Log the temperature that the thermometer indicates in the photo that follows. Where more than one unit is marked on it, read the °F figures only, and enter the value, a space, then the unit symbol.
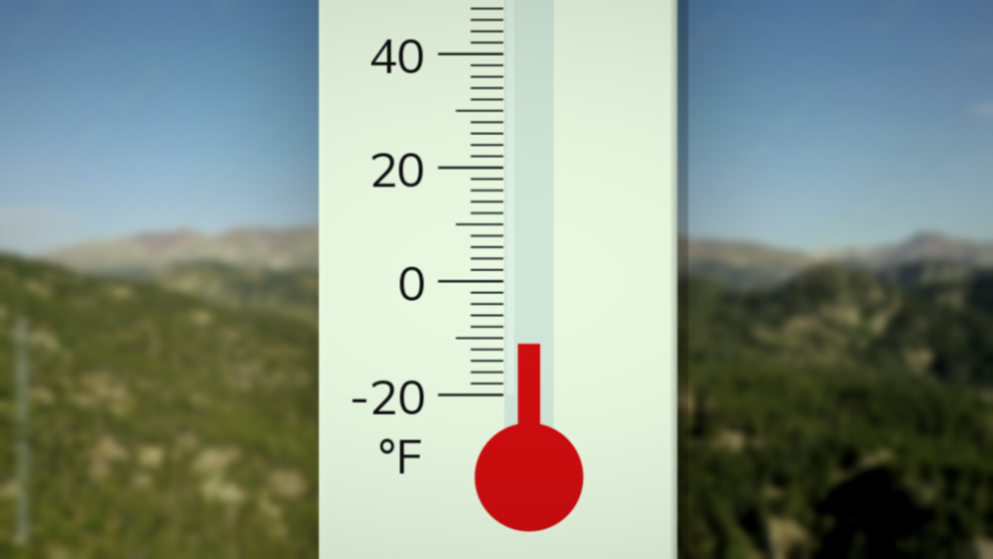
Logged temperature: -11 °F
